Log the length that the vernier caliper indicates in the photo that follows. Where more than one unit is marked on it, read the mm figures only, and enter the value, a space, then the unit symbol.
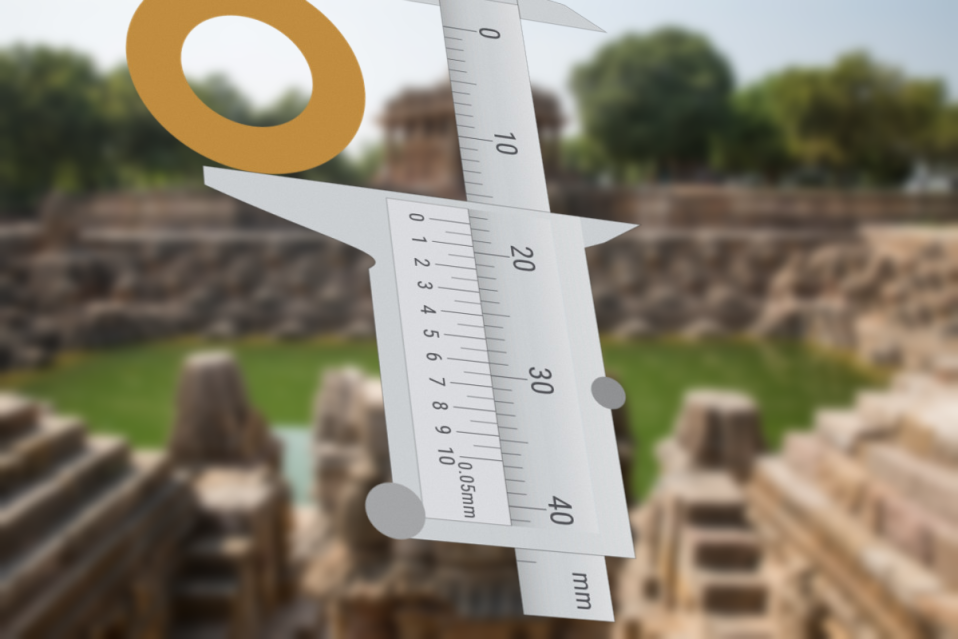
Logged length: 17.6 mm
